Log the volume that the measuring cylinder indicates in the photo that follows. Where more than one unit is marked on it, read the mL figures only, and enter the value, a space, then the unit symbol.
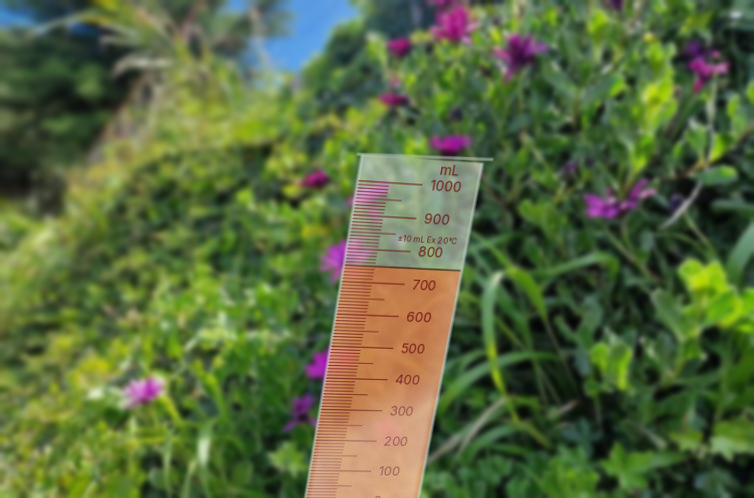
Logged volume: 750 mL
